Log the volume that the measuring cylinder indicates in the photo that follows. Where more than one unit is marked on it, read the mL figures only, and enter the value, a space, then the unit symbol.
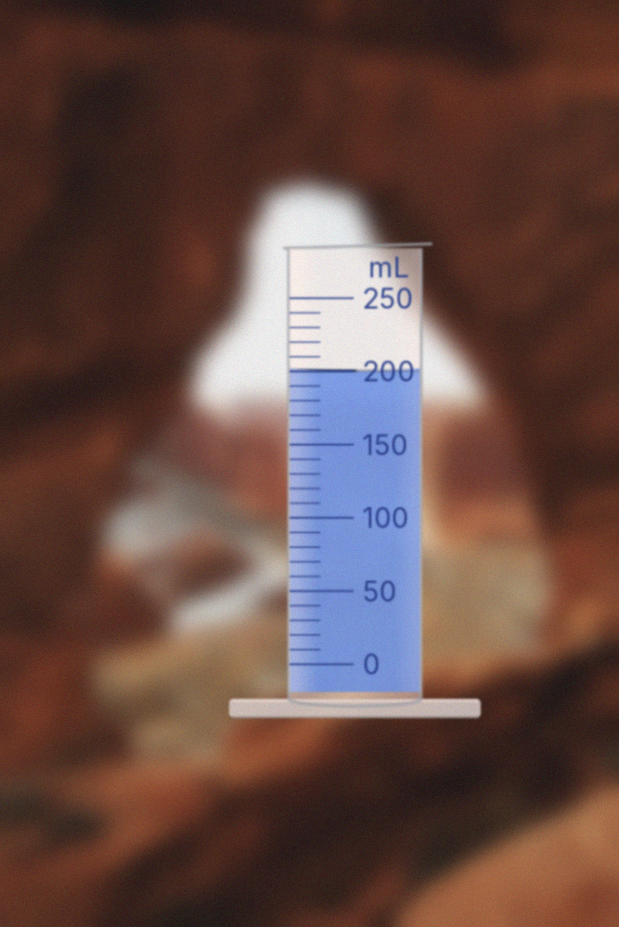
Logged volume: 200 mL
